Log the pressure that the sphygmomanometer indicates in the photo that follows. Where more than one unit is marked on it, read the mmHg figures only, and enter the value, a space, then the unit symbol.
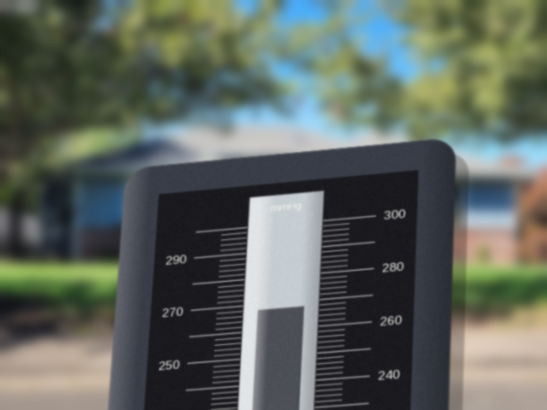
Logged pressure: 268 mmHg
